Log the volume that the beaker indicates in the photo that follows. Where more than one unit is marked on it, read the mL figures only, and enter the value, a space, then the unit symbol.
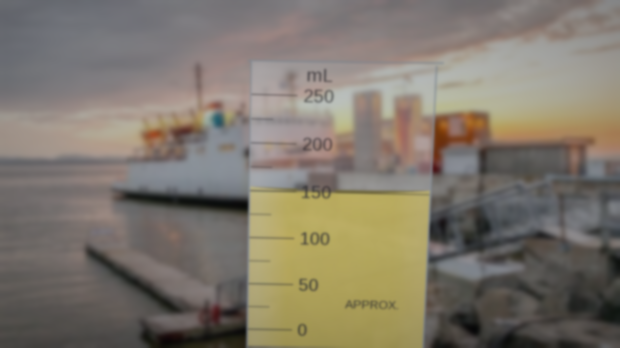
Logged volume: 150 mL
